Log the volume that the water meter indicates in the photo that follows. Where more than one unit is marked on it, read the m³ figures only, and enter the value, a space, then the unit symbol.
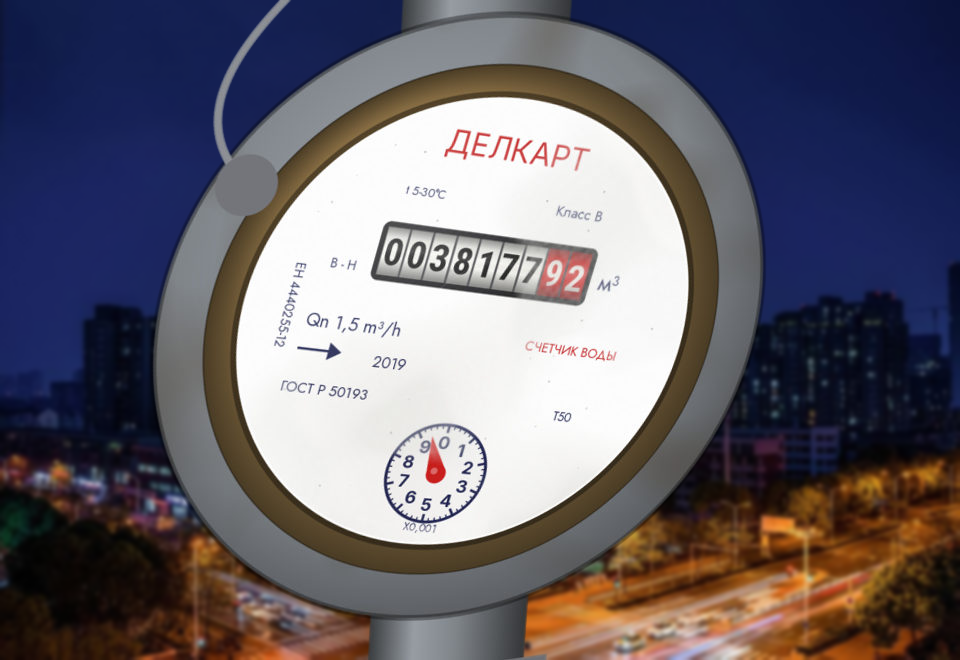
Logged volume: 38177.919 m³
